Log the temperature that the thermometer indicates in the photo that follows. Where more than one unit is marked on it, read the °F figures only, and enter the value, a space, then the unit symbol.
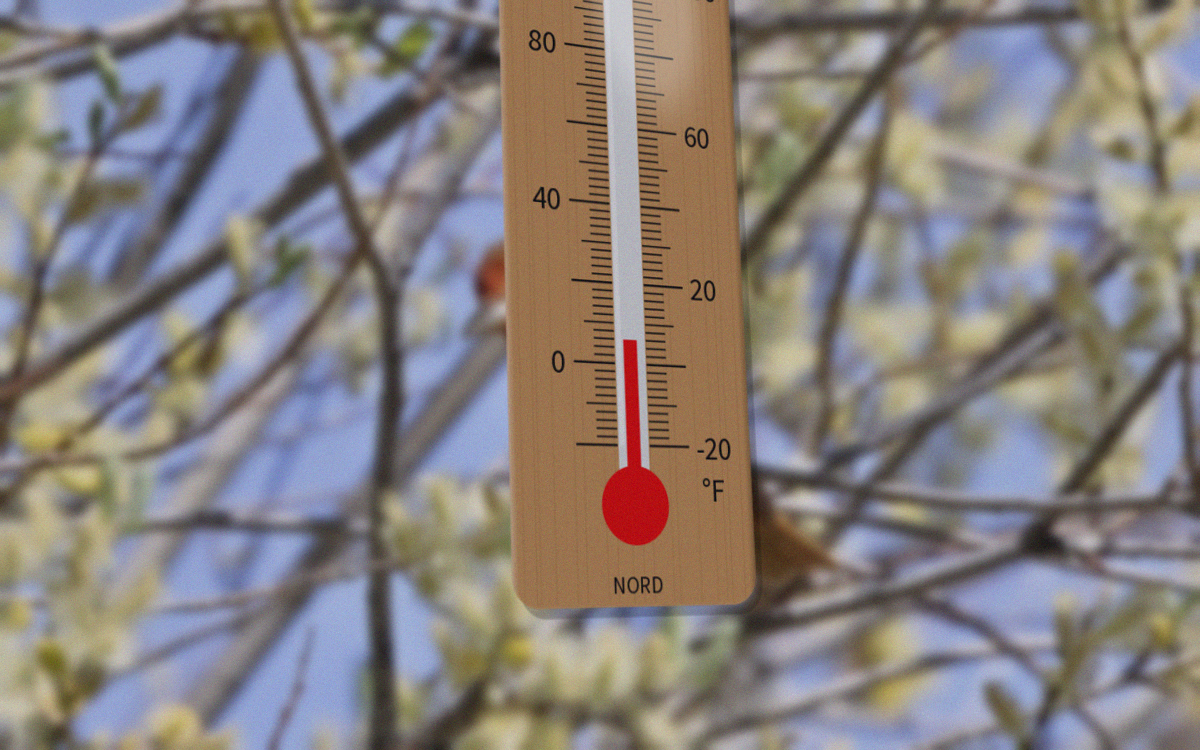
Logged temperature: 6 °F
